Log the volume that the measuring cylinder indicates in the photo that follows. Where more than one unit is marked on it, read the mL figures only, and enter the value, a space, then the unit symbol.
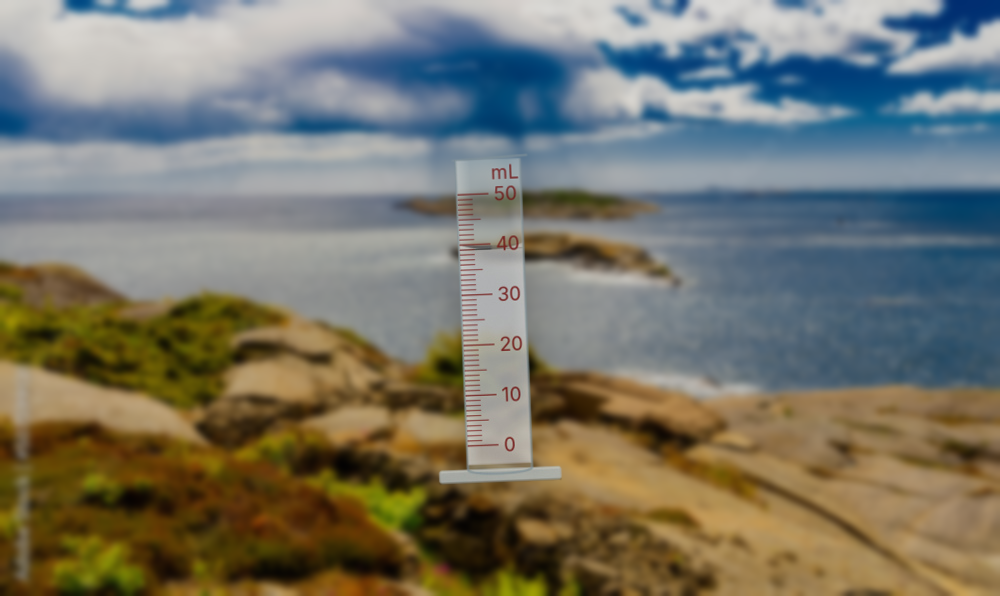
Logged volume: 39 mL
